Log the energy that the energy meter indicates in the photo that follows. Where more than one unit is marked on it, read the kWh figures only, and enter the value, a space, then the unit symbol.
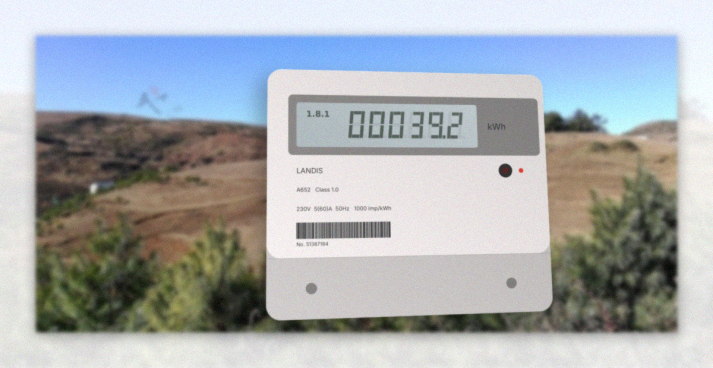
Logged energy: 39.2 kWh
